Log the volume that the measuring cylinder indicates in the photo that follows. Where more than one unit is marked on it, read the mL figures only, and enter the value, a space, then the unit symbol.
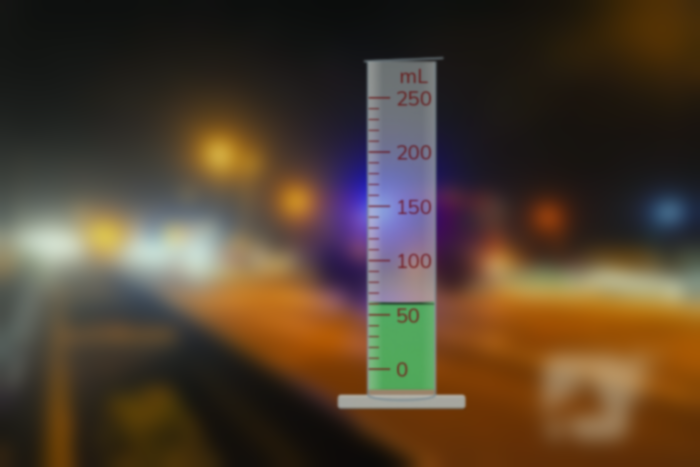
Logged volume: 60 mL
